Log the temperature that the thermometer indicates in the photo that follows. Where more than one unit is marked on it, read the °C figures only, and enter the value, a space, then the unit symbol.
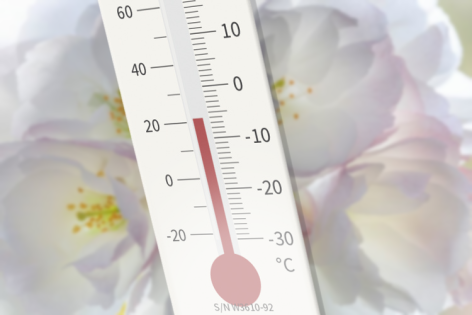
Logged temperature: -6 °C
